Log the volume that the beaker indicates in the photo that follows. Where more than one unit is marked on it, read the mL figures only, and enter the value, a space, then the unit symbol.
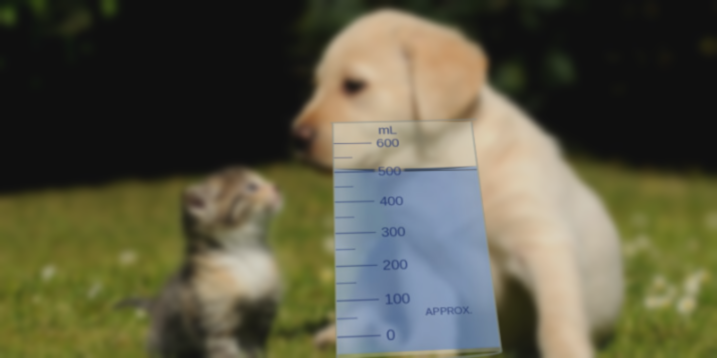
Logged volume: 500 mL
